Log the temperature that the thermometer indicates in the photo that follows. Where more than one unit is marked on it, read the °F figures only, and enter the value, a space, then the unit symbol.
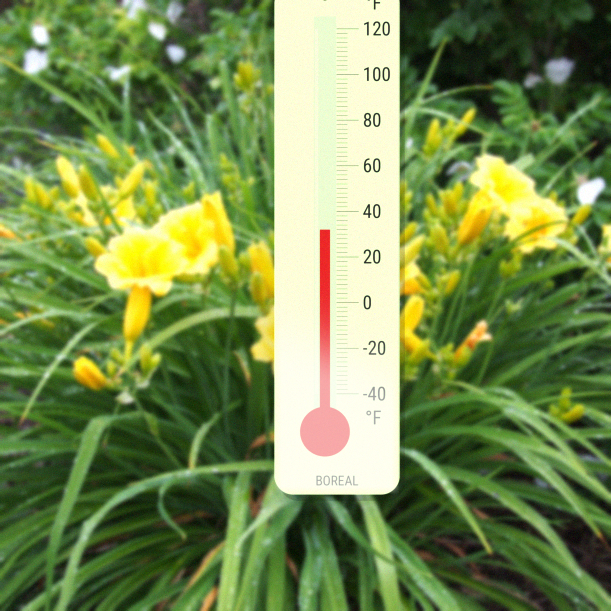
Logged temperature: 32 °F
